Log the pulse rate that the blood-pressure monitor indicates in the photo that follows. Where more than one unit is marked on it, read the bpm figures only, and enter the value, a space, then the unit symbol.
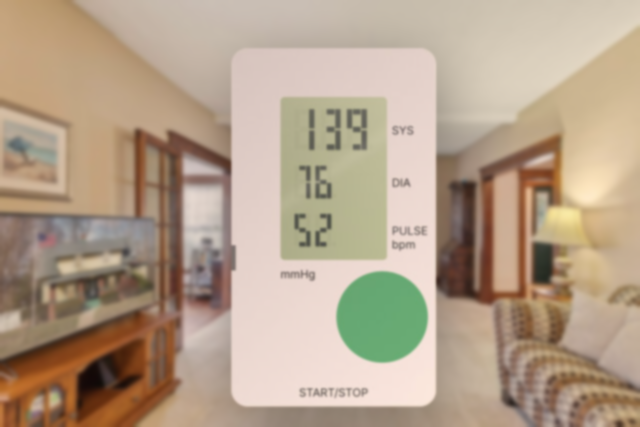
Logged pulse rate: 52 bpm
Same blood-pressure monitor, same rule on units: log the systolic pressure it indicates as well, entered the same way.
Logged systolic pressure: 139 mmHg
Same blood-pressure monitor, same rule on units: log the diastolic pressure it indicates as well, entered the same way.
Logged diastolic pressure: 76 mmHg
